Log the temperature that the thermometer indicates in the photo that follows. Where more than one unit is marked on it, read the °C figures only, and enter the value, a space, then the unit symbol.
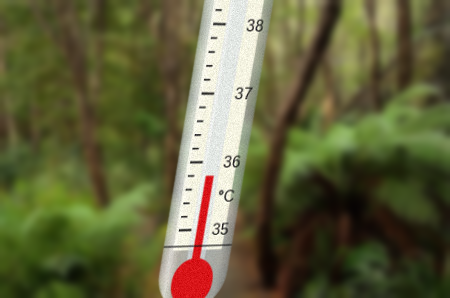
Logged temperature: 35.8 °C
